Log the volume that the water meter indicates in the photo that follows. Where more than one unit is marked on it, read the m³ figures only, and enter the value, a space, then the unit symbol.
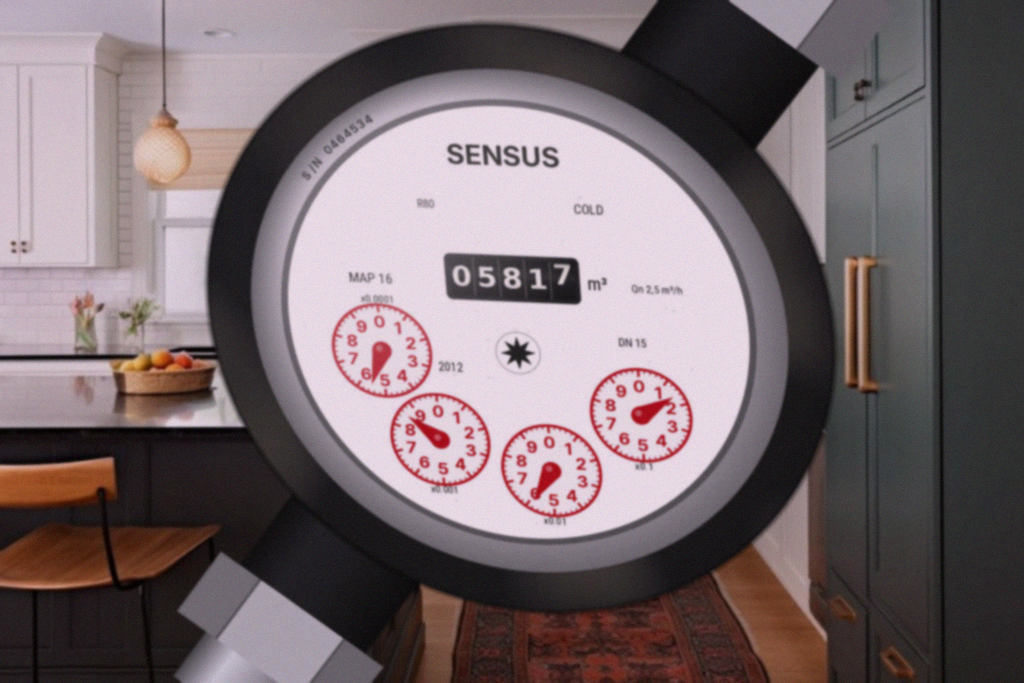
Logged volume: 5817.1585 m³
